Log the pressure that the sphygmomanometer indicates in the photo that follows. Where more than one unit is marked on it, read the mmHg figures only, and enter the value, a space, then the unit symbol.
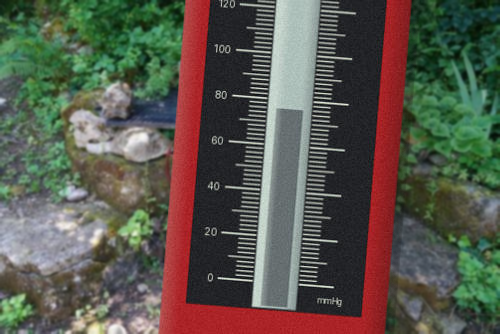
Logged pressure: 76 mmHg
